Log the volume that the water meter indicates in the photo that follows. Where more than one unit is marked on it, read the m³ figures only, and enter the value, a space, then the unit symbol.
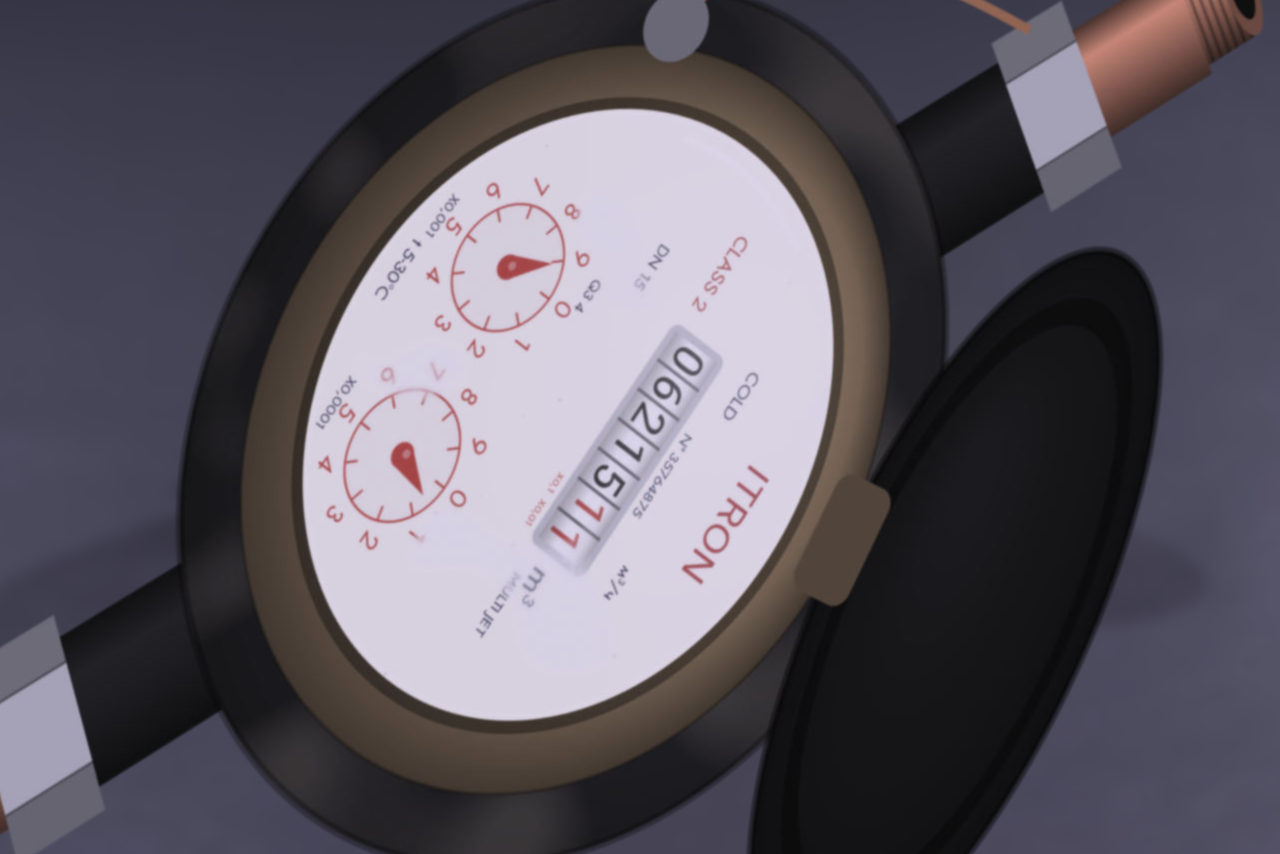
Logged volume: 6215.1090 m³
